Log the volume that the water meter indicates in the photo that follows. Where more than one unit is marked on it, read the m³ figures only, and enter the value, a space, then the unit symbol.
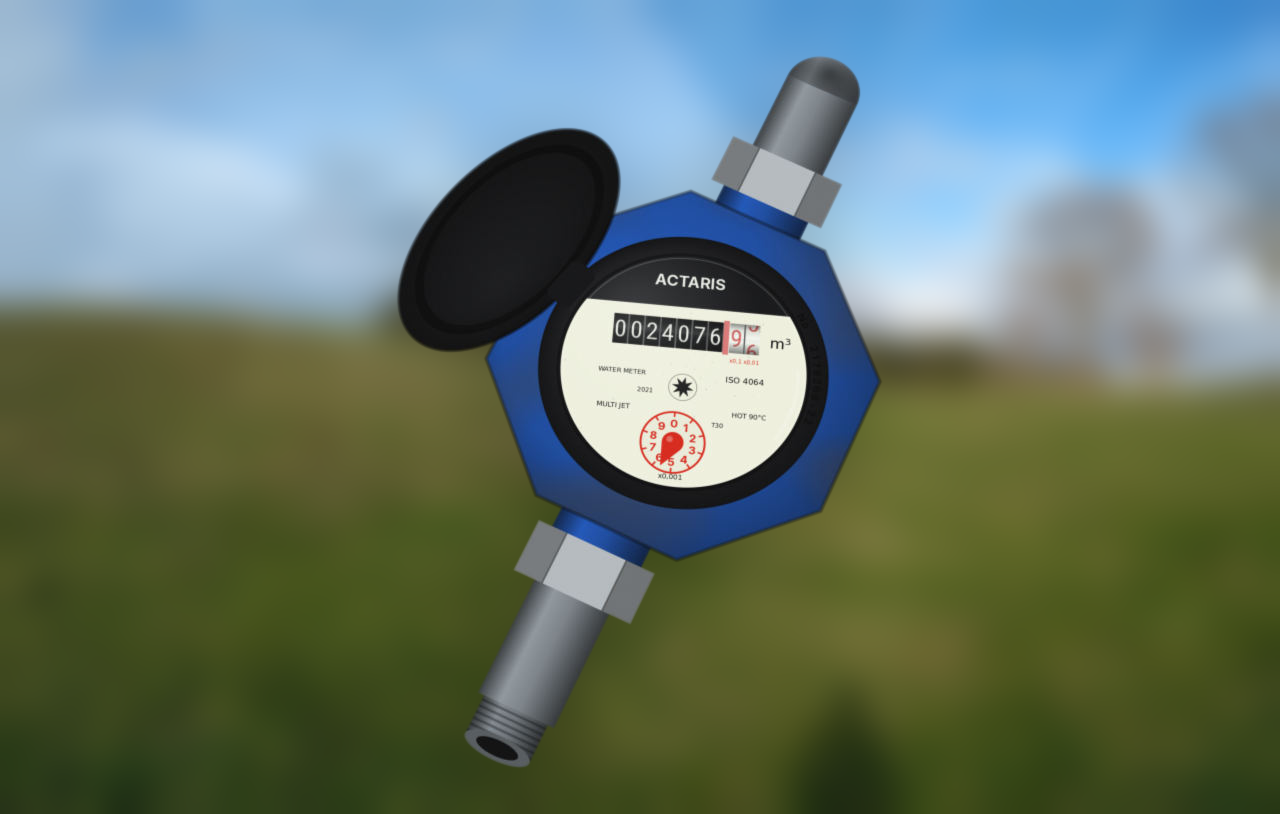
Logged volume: 24076.955 m³
